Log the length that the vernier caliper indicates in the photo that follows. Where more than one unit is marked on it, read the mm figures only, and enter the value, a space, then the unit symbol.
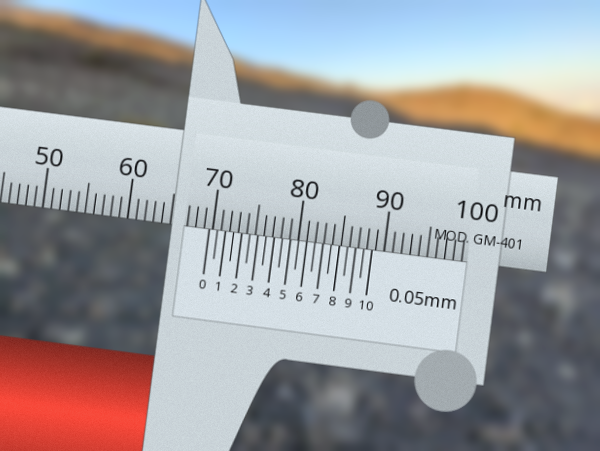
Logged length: 69.6 mm
